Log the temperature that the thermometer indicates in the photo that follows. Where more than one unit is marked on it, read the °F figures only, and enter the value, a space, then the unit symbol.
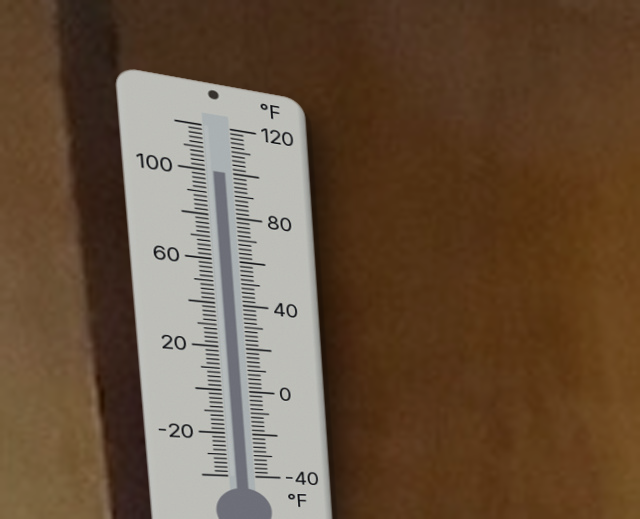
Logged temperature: 100 °F
